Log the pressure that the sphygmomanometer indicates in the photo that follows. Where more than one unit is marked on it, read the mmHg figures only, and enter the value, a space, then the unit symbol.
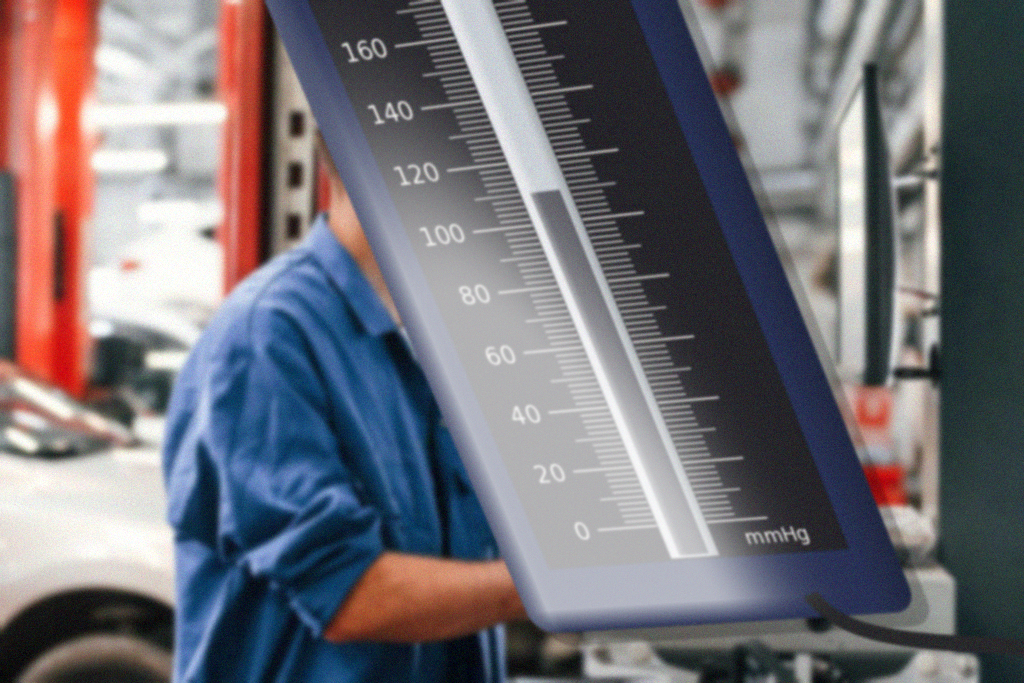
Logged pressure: 110 mmHg
